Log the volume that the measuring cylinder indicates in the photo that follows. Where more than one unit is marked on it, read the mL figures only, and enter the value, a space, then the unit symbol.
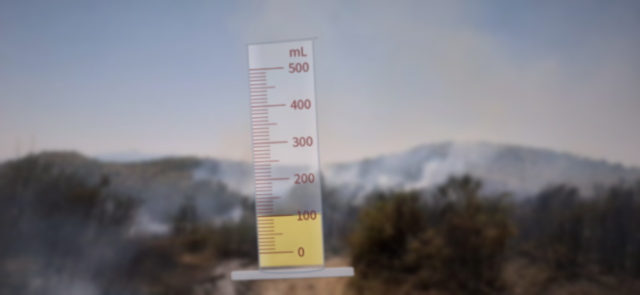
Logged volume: 100 mL
